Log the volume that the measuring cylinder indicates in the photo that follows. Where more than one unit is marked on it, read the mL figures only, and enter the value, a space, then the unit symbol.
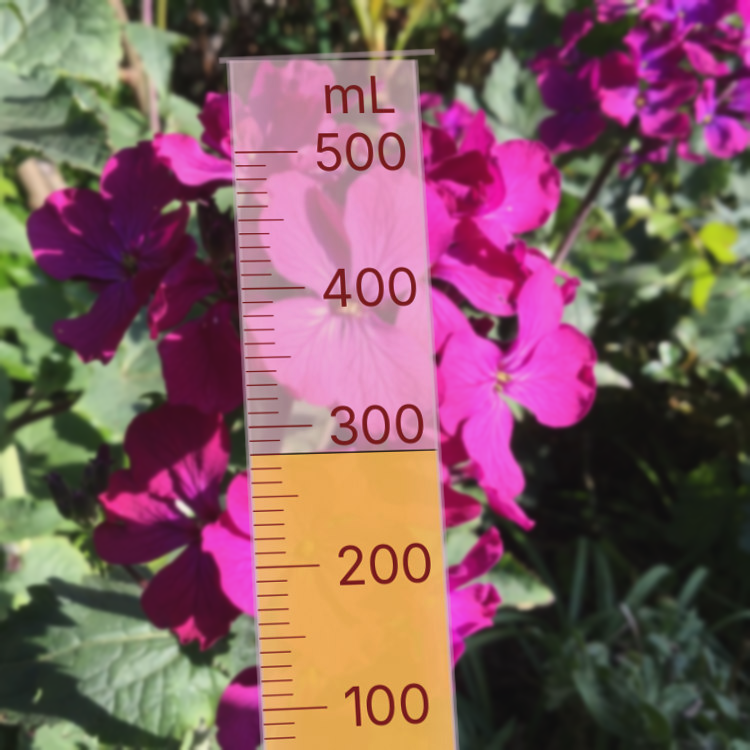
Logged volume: 280 mL
